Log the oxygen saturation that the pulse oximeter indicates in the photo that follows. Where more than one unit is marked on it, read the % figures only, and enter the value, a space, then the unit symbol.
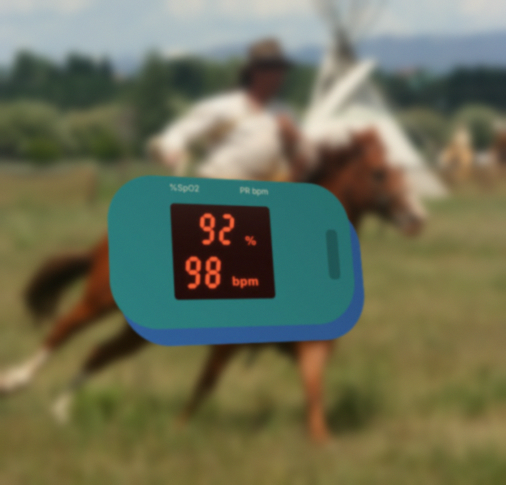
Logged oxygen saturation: 92 %
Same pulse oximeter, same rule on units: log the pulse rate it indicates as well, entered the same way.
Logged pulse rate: 98 bpm
